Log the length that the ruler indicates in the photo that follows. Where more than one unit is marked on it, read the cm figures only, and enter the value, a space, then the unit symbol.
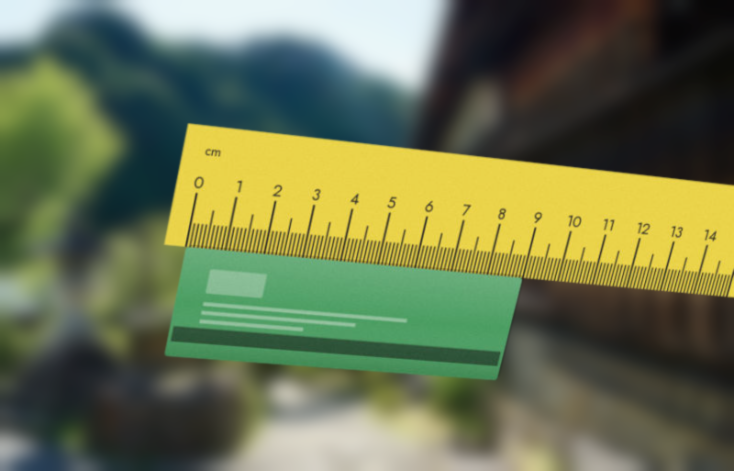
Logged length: 9 cm
